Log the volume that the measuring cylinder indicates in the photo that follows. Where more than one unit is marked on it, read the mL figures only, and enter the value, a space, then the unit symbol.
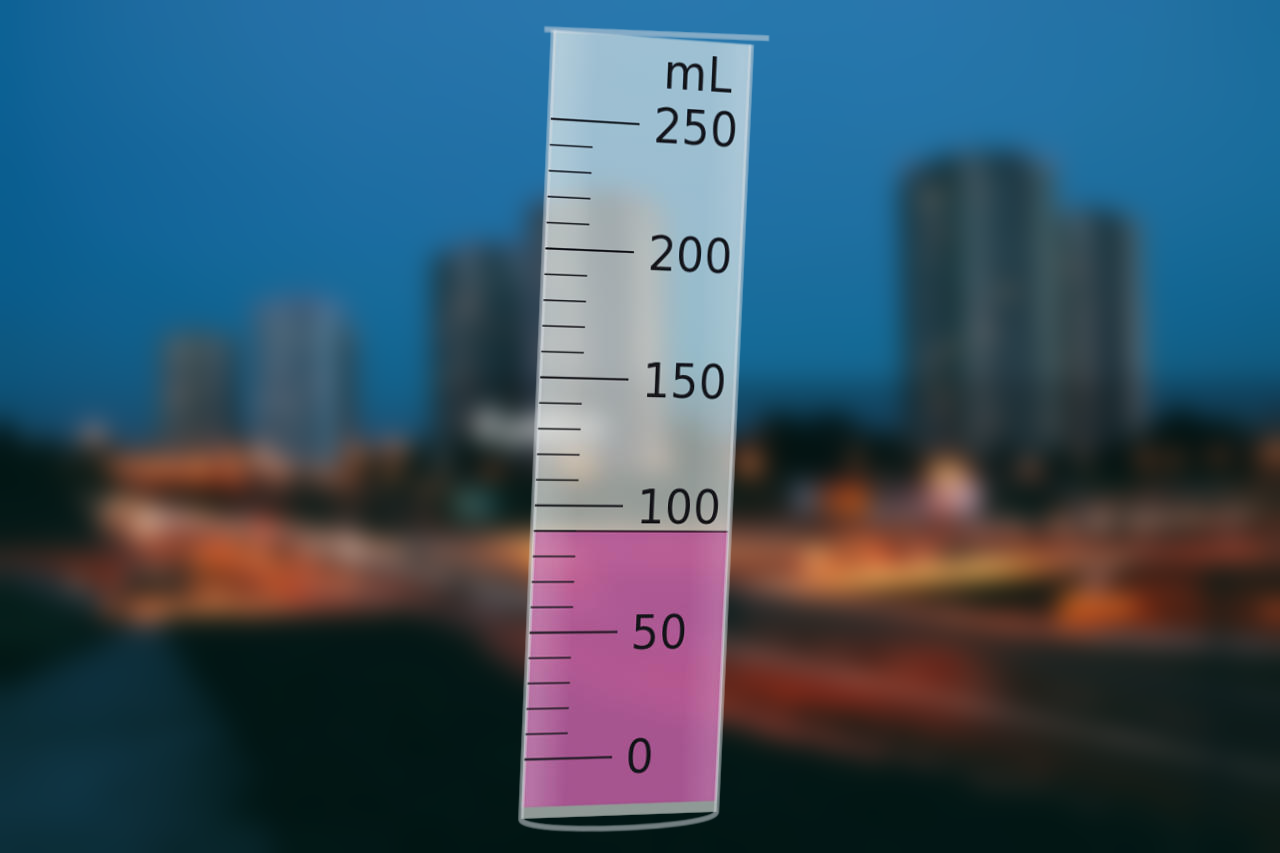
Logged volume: 90 mL
